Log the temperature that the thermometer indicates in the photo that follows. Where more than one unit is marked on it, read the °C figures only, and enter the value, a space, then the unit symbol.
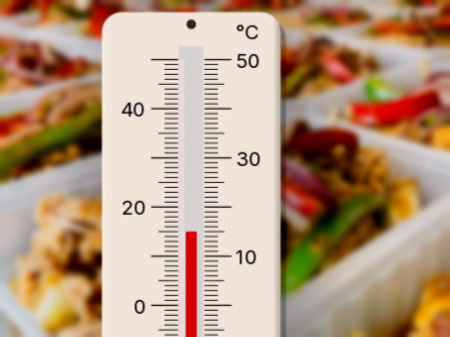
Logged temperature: 15 °C
